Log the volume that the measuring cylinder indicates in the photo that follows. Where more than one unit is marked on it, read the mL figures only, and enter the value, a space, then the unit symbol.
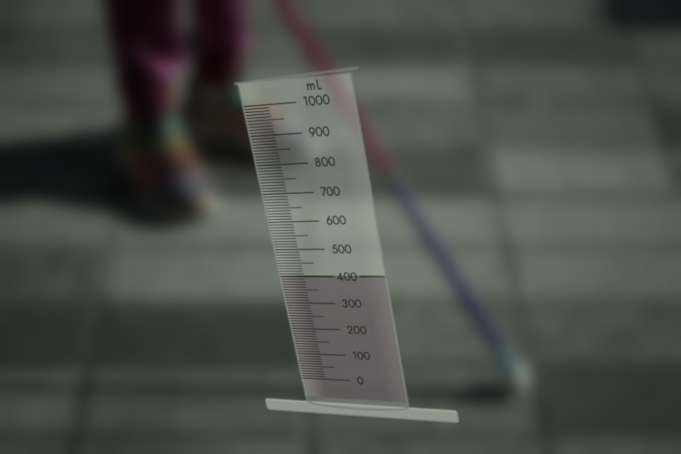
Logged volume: 400 mL
